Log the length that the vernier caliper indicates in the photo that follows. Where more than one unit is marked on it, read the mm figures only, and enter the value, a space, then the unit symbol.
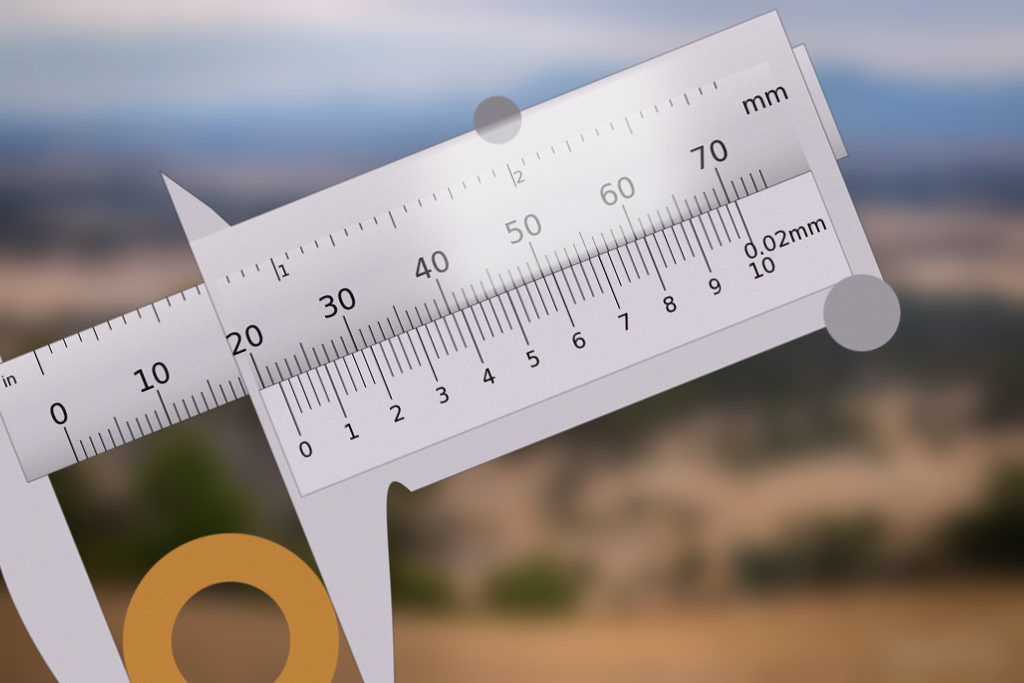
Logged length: 21.6 mm
